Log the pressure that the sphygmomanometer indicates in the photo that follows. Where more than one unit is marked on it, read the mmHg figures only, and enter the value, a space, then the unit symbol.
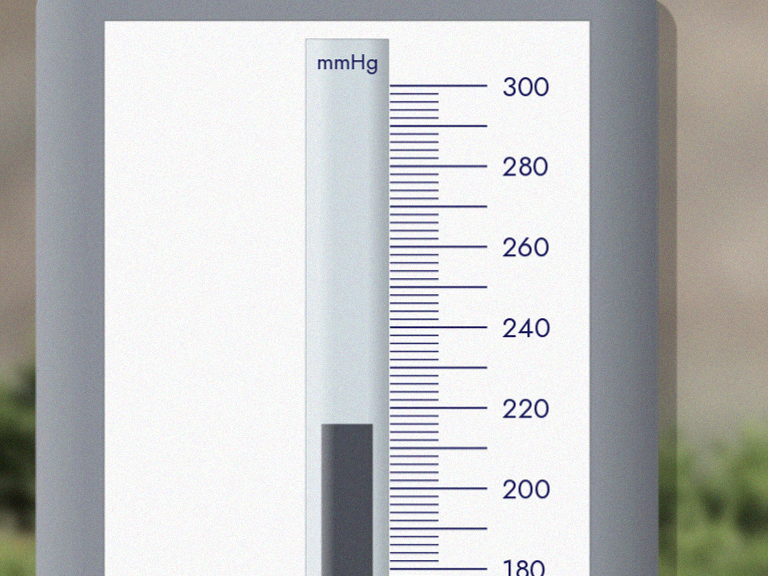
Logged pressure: 216 mmHg
